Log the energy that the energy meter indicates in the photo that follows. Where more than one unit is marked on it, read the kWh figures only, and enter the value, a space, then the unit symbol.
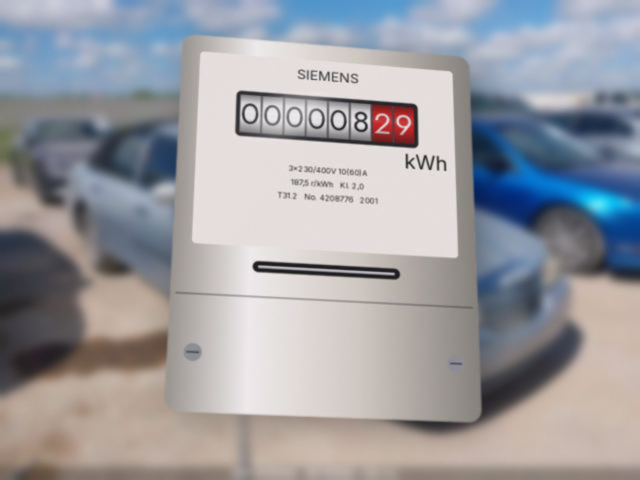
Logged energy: 8.29 kWh
